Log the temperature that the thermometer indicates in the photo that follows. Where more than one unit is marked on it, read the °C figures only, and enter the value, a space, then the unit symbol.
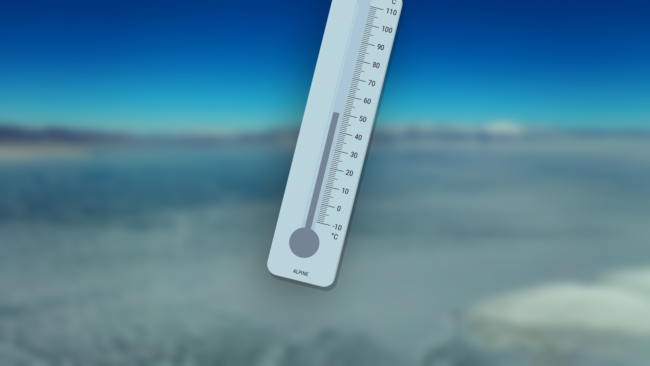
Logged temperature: 50 °C
